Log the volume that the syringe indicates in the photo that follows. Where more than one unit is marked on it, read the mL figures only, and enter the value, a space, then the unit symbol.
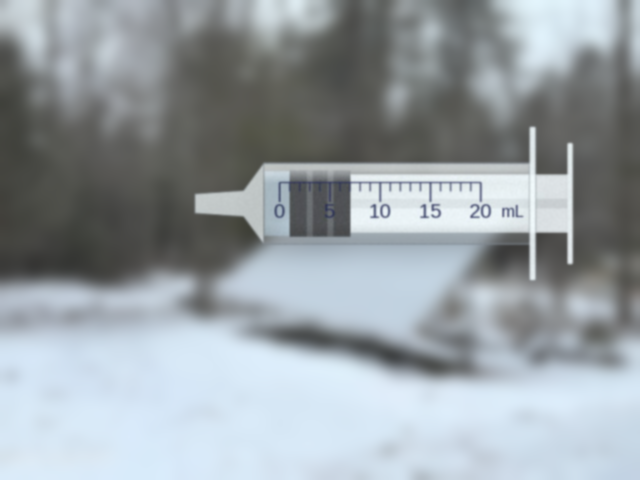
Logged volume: 1 mL
